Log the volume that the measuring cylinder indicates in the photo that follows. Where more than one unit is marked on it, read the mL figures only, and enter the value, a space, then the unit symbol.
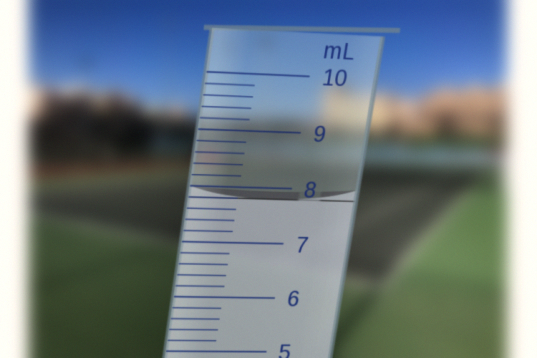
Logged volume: 7.8 mL
